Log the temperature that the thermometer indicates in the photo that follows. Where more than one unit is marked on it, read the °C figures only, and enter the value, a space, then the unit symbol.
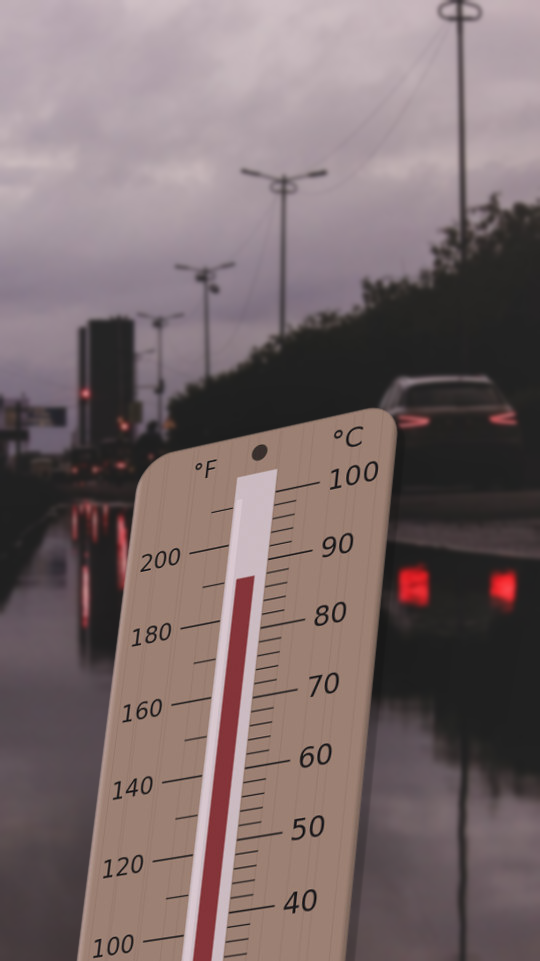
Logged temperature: 88 °C
